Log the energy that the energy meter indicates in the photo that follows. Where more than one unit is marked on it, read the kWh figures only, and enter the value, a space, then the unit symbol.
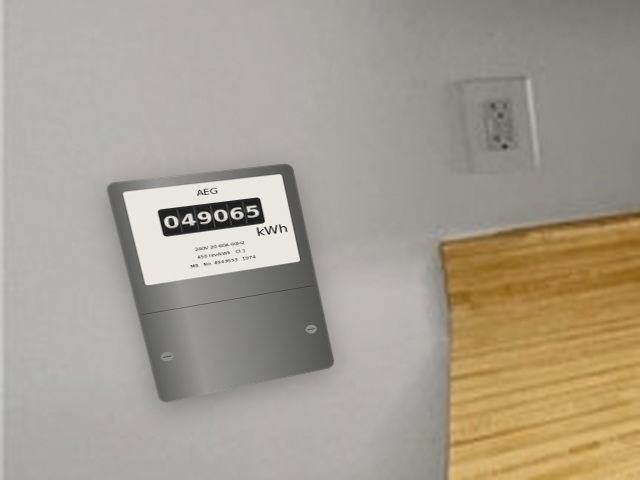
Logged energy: 49065 kWh
